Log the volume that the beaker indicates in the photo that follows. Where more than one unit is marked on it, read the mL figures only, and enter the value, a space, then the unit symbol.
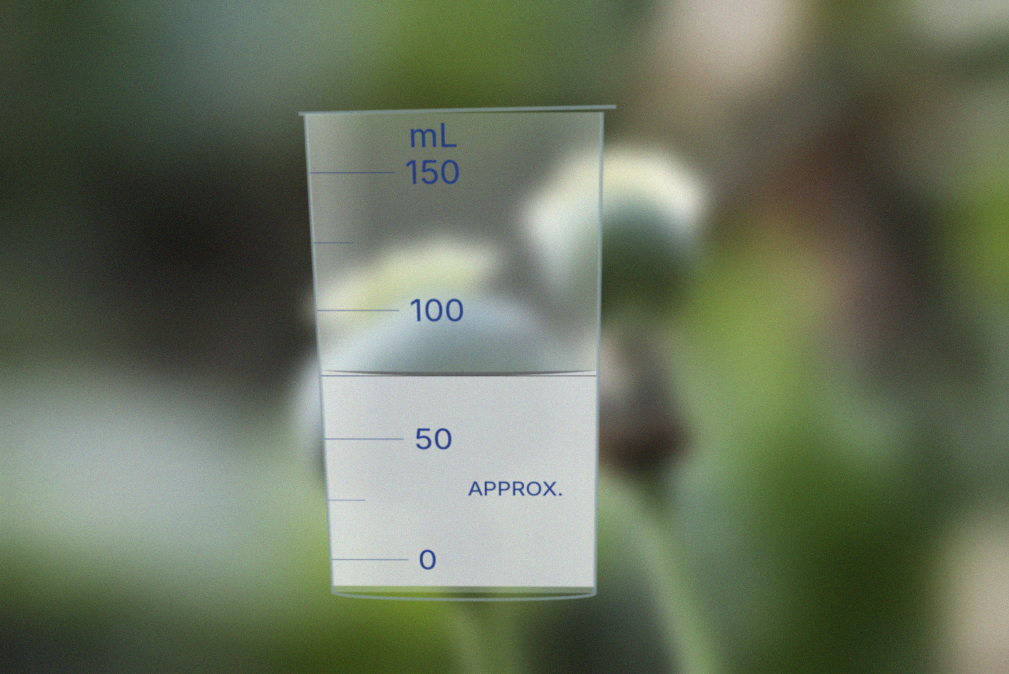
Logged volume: 75 mL
